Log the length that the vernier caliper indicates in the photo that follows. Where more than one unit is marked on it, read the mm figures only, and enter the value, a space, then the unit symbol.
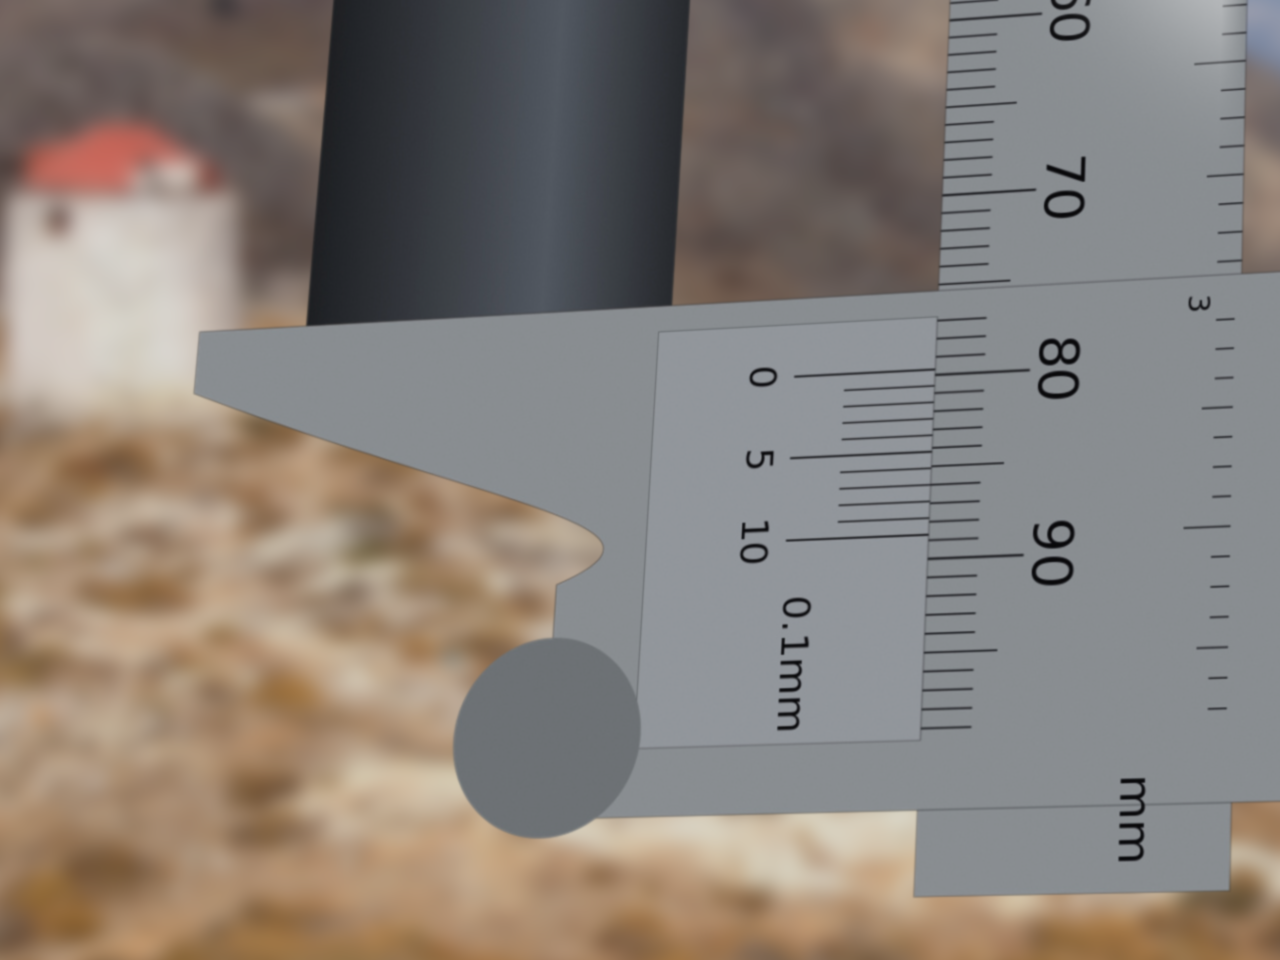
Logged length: 79.7 mm
